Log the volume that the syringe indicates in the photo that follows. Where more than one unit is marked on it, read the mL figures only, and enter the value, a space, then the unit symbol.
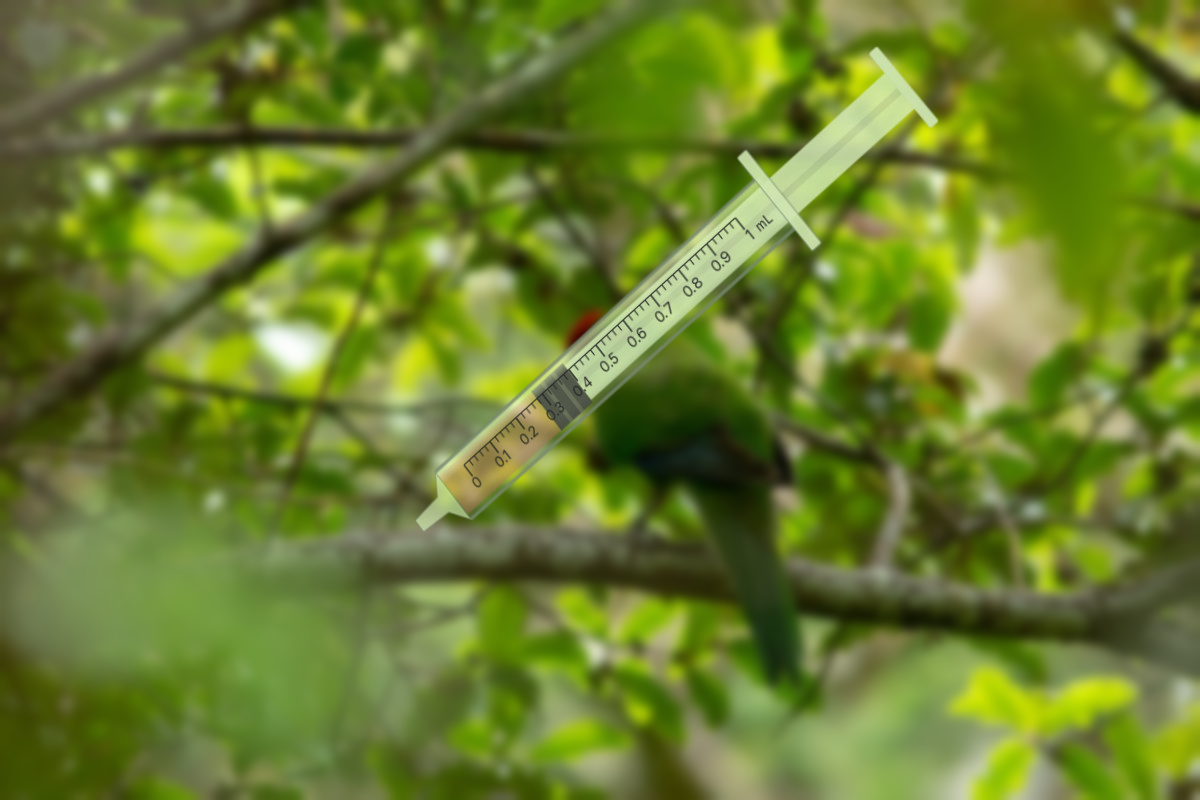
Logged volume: 0.28 mL
